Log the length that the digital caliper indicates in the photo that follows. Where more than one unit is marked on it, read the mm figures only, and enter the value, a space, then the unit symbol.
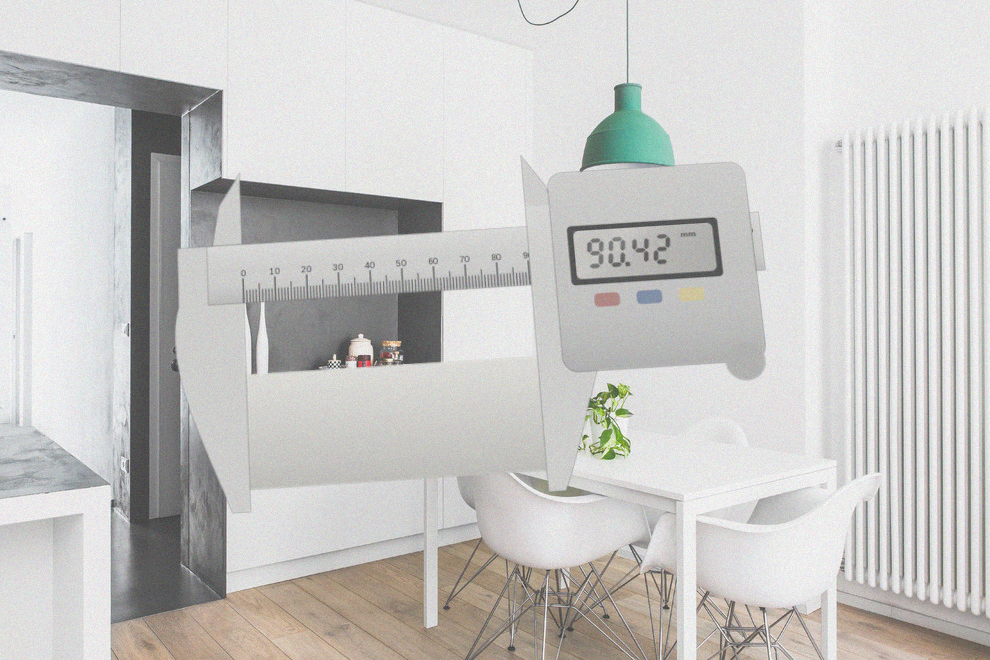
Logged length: 90.42 mm
